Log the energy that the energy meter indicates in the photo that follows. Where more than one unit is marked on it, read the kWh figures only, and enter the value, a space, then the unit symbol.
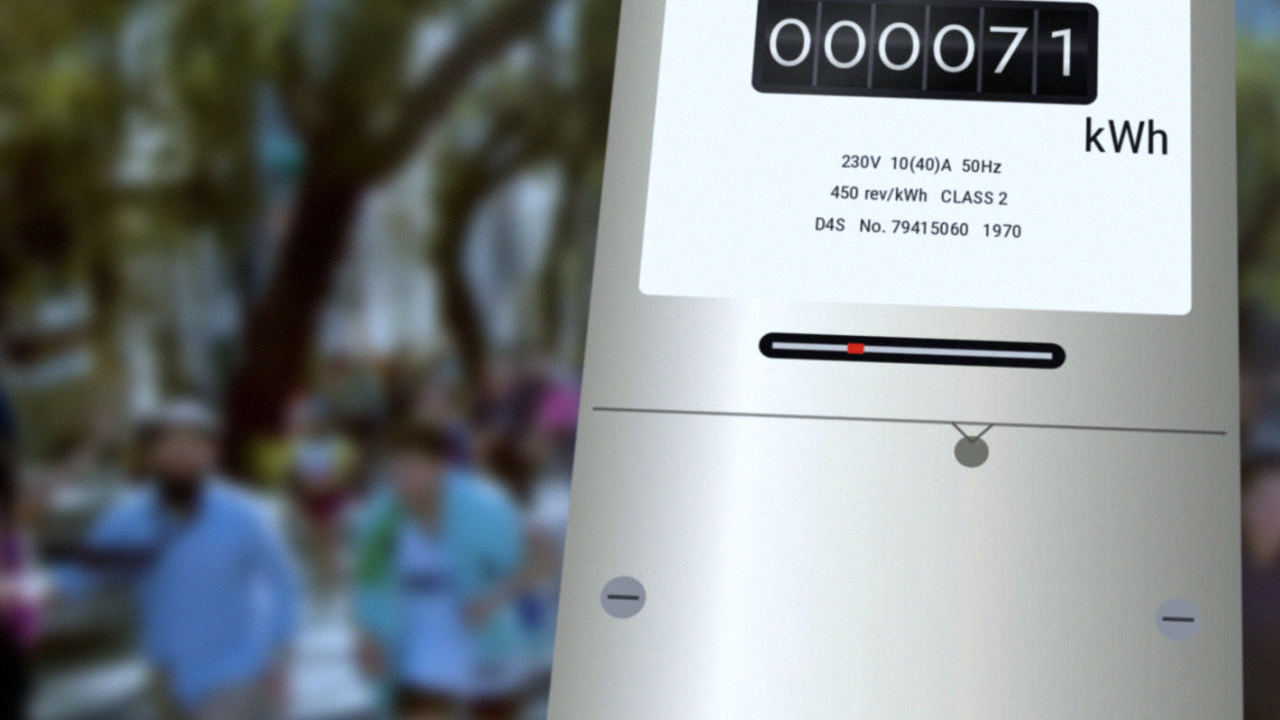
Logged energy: 71 kWh
